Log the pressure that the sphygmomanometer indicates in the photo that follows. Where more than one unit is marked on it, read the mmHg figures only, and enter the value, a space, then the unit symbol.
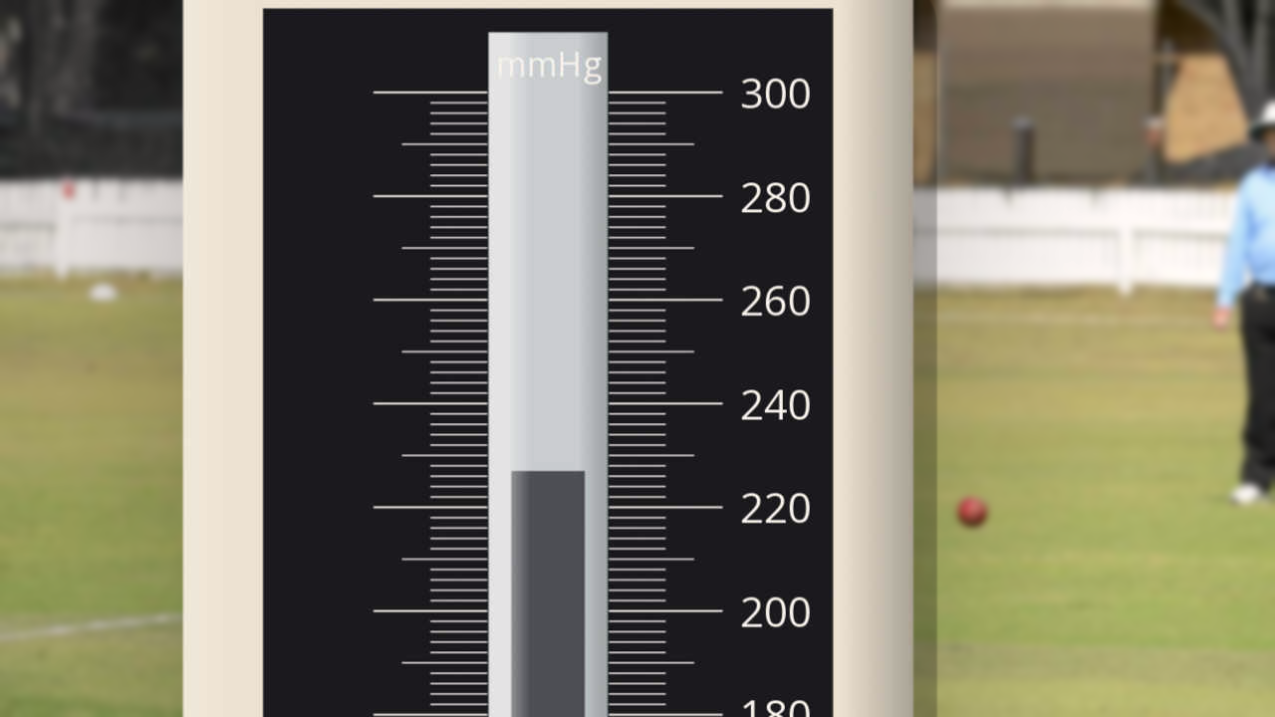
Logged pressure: 227 mmHg
